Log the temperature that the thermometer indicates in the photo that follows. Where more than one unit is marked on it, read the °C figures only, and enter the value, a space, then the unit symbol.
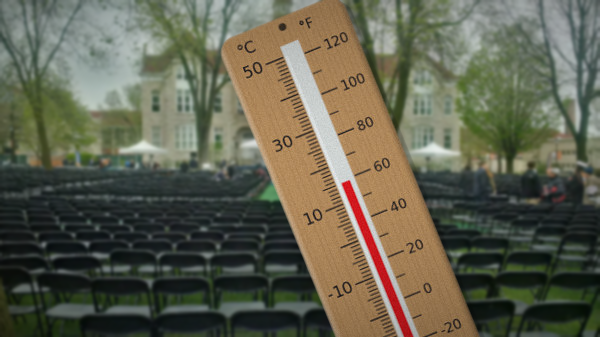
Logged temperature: 15 °C
